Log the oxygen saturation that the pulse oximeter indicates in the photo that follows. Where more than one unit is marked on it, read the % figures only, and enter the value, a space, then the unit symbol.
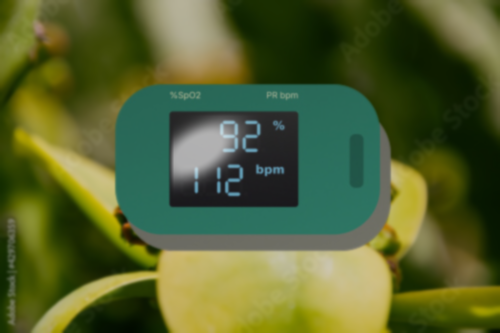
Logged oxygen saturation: 92 %
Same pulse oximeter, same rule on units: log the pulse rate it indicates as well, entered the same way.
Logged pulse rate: 112 bpm
